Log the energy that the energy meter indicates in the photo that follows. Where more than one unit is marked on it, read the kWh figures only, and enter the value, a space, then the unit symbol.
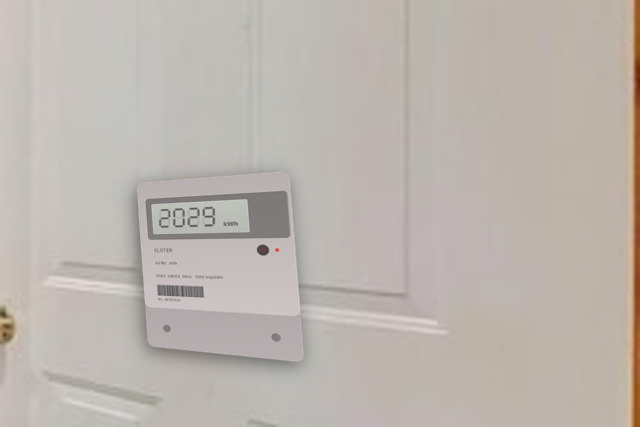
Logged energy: 2029 kWh
